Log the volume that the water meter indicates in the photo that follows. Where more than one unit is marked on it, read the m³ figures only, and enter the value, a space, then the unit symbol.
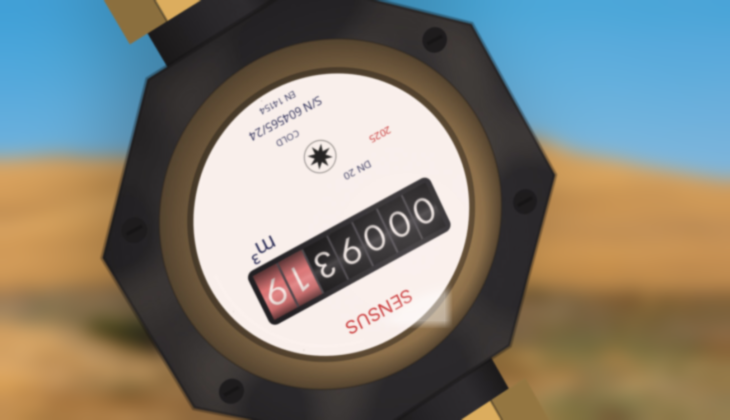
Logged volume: 93.19 m³
